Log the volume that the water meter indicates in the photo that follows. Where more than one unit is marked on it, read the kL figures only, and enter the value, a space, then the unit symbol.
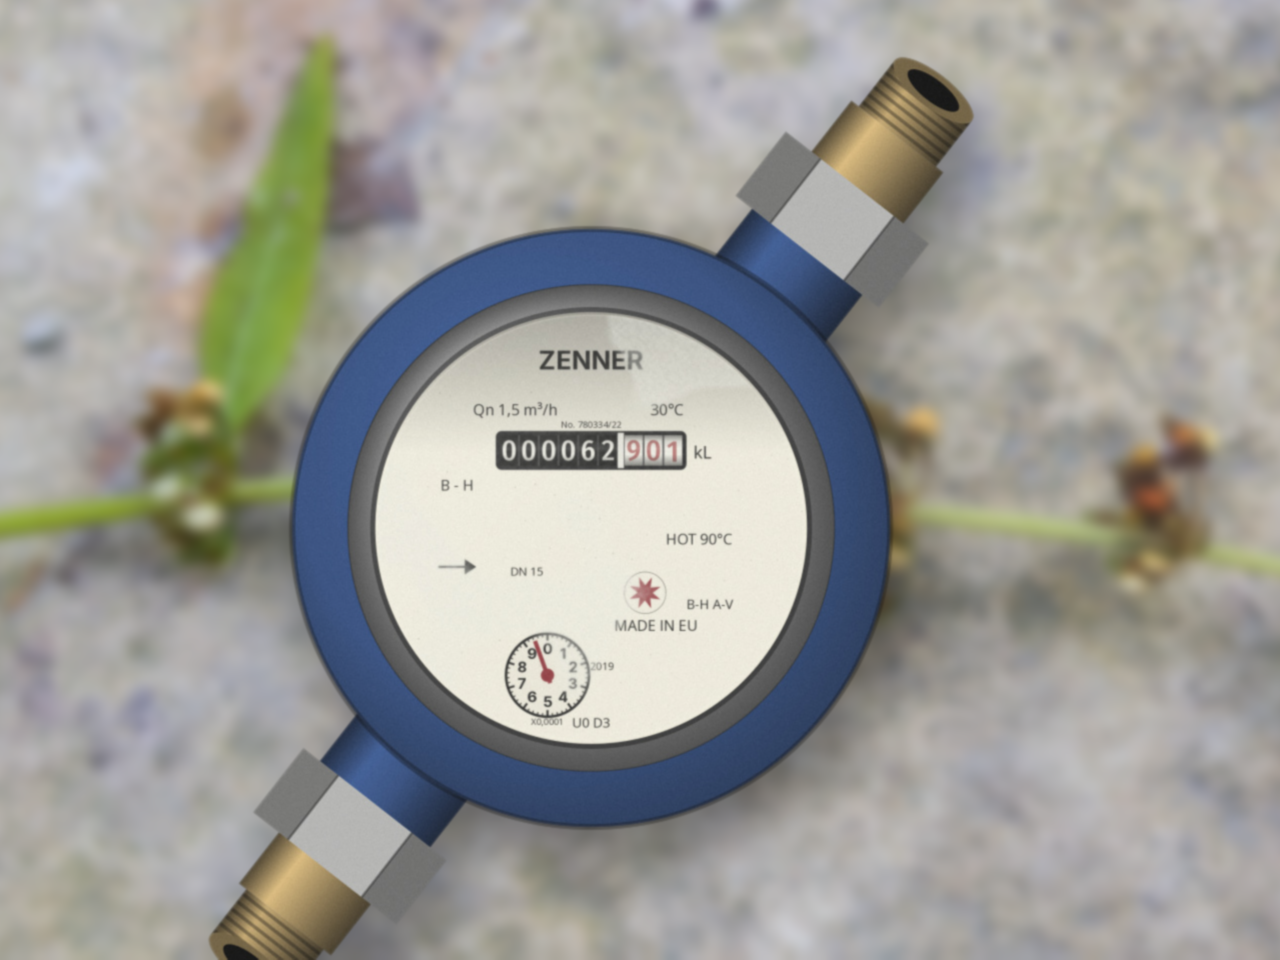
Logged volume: 62.9009 kL
